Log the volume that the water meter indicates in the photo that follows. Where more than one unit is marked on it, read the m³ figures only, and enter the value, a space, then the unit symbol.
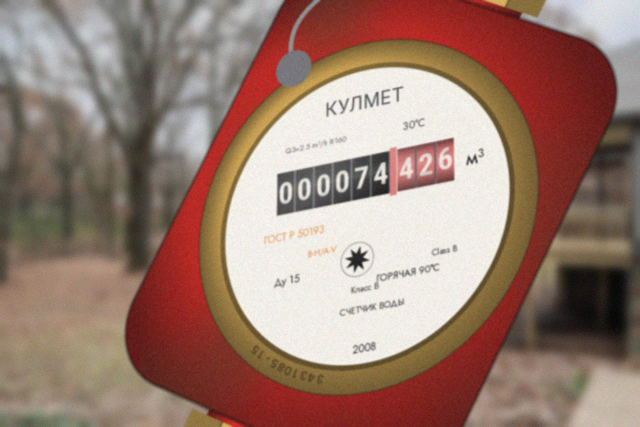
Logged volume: 74.426 m³
